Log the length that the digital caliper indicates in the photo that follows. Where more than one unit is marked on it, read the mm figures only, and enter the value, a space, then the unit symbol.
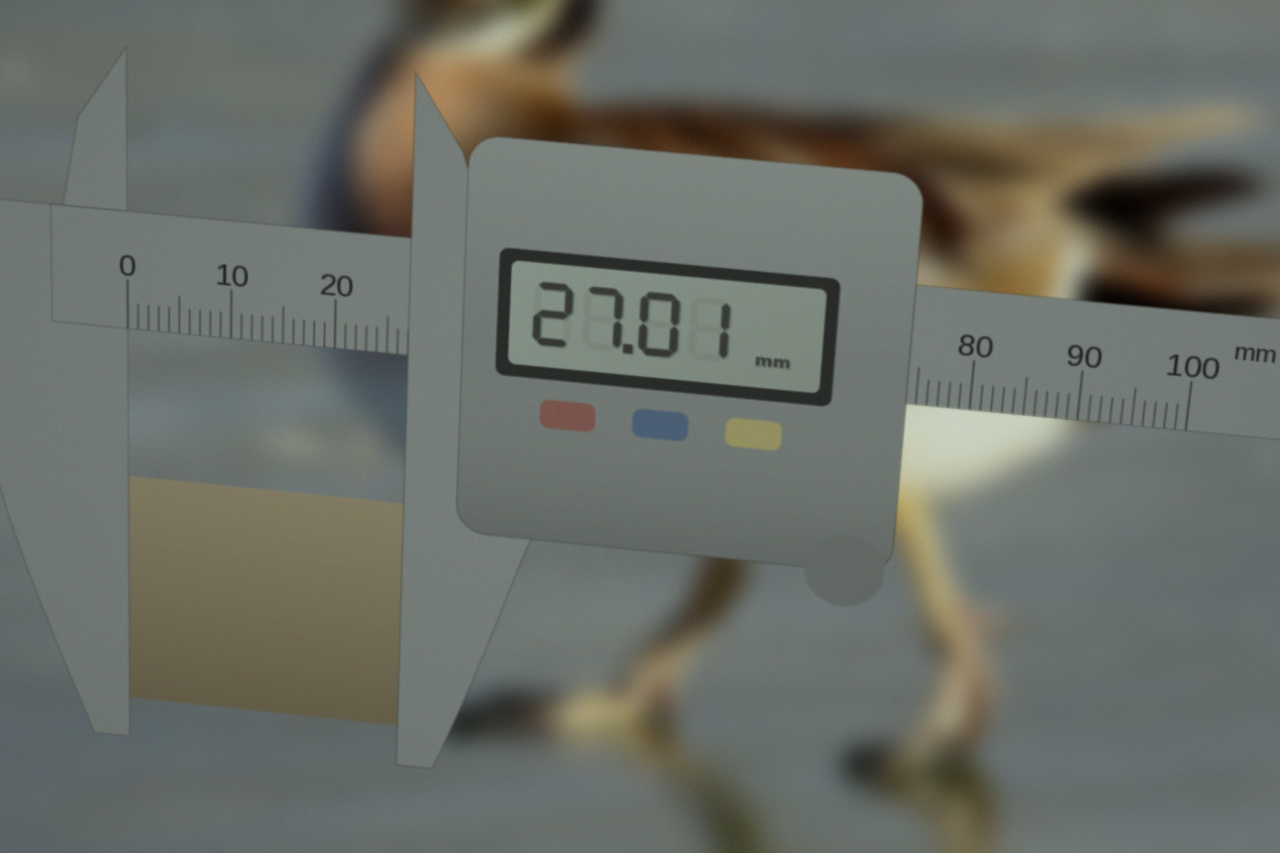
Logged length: 27.01 mm
